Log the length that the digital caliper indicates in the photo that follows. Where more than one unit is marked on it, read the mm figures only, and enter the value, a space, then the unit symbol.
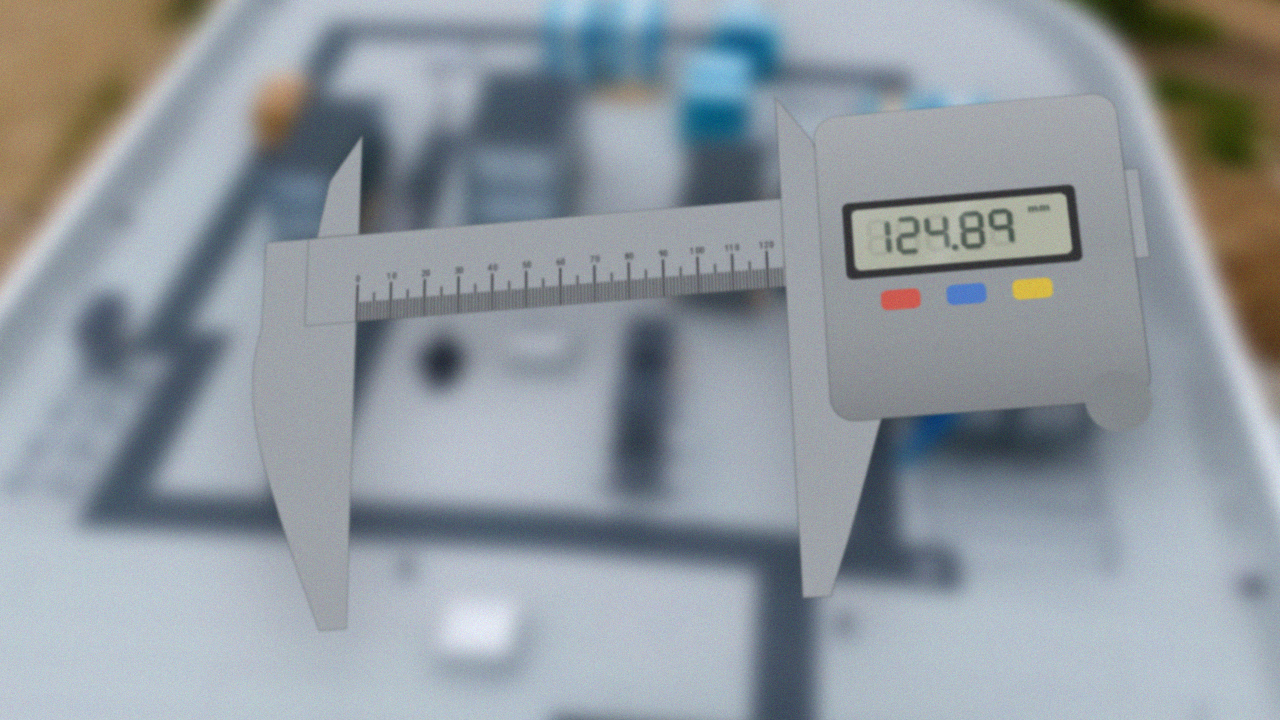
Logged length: 124.89 mm
